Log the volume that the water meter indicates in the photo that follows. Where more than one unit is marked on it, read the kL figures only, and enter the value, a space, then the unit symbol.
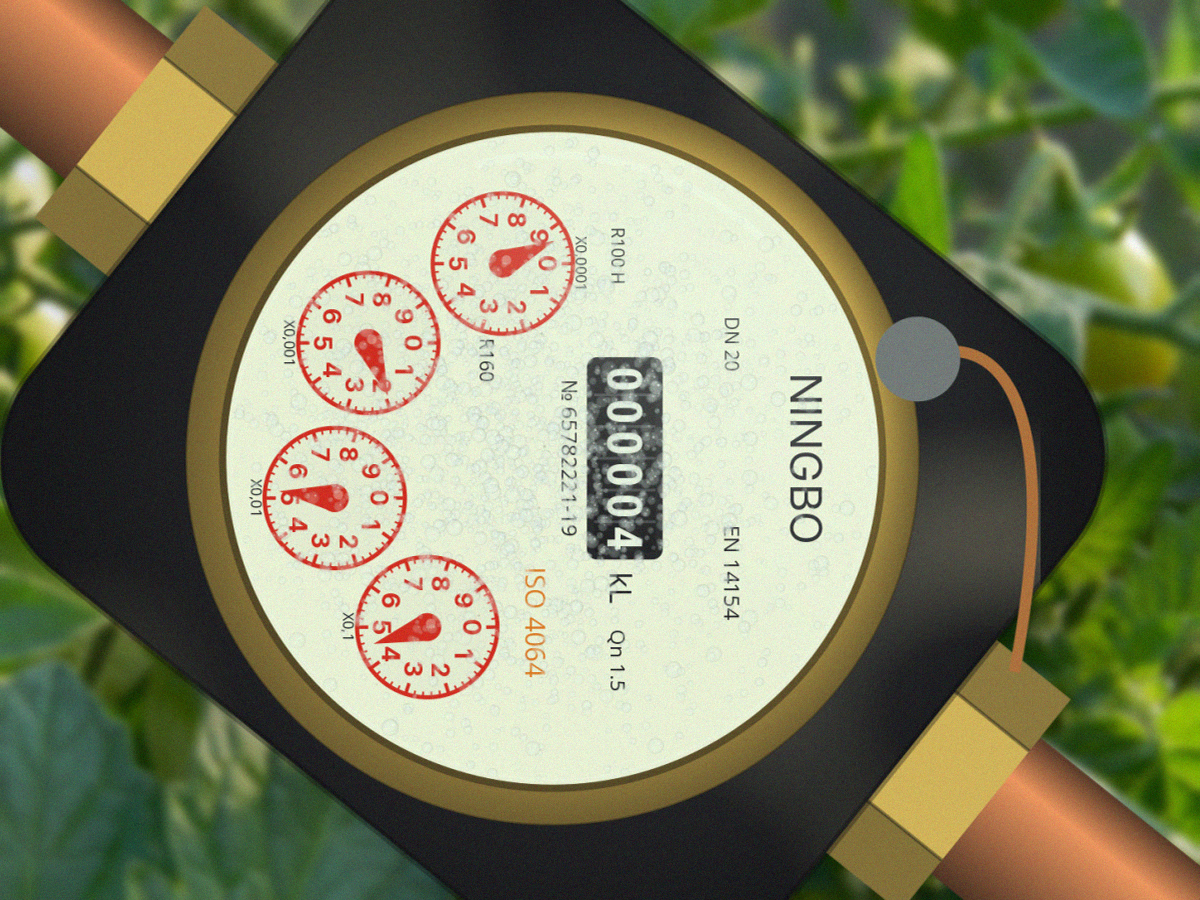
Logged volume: 4.4519 kL
